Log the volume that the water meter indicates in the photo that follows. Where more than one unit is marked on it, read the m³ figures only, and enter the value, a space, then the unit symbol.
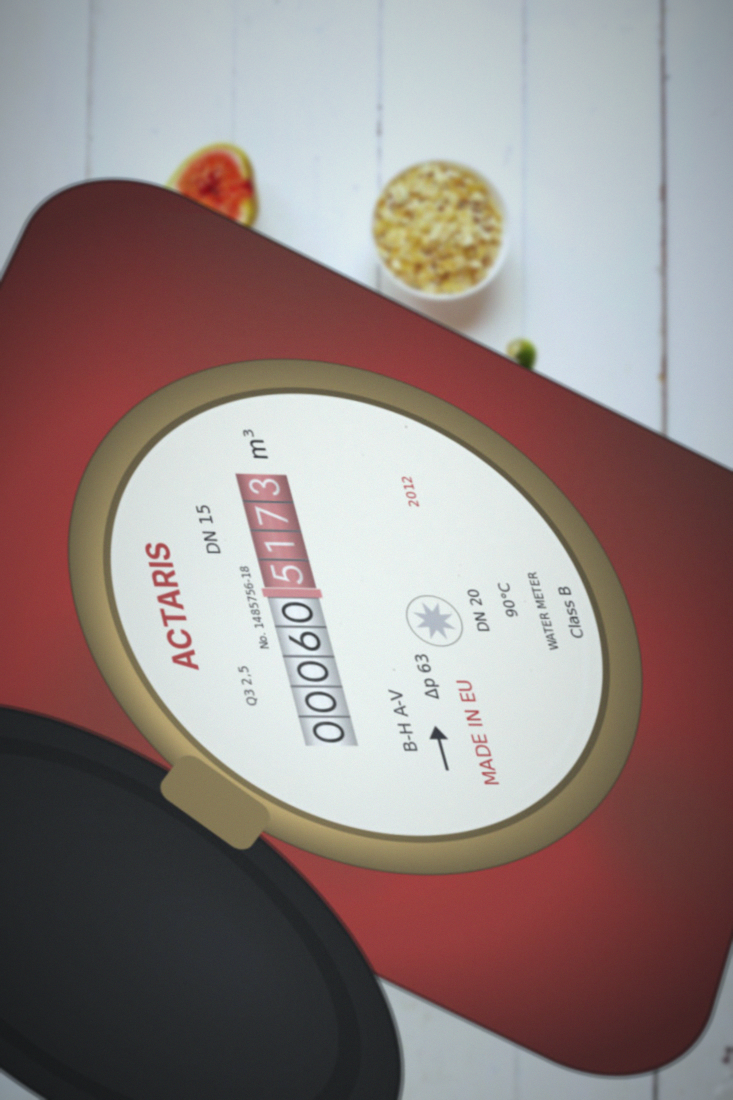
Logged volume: 60.5173 m³
